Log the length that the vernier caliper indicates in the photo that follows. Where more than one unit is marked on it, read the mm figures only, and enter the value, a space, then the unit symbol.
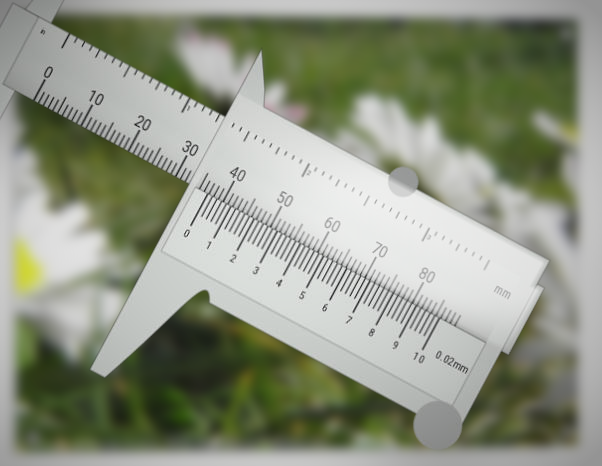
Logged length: 36.8 mm
